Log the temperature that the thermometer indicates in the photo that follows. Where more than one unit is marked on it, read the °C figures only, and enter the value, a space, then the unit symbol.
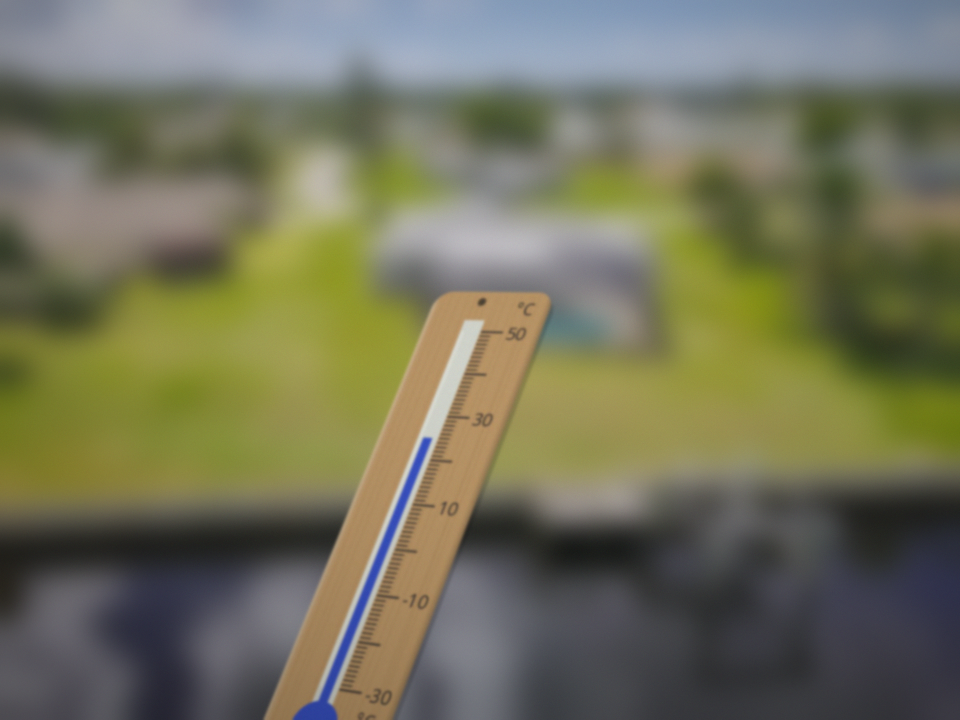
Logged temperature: 25 °C
